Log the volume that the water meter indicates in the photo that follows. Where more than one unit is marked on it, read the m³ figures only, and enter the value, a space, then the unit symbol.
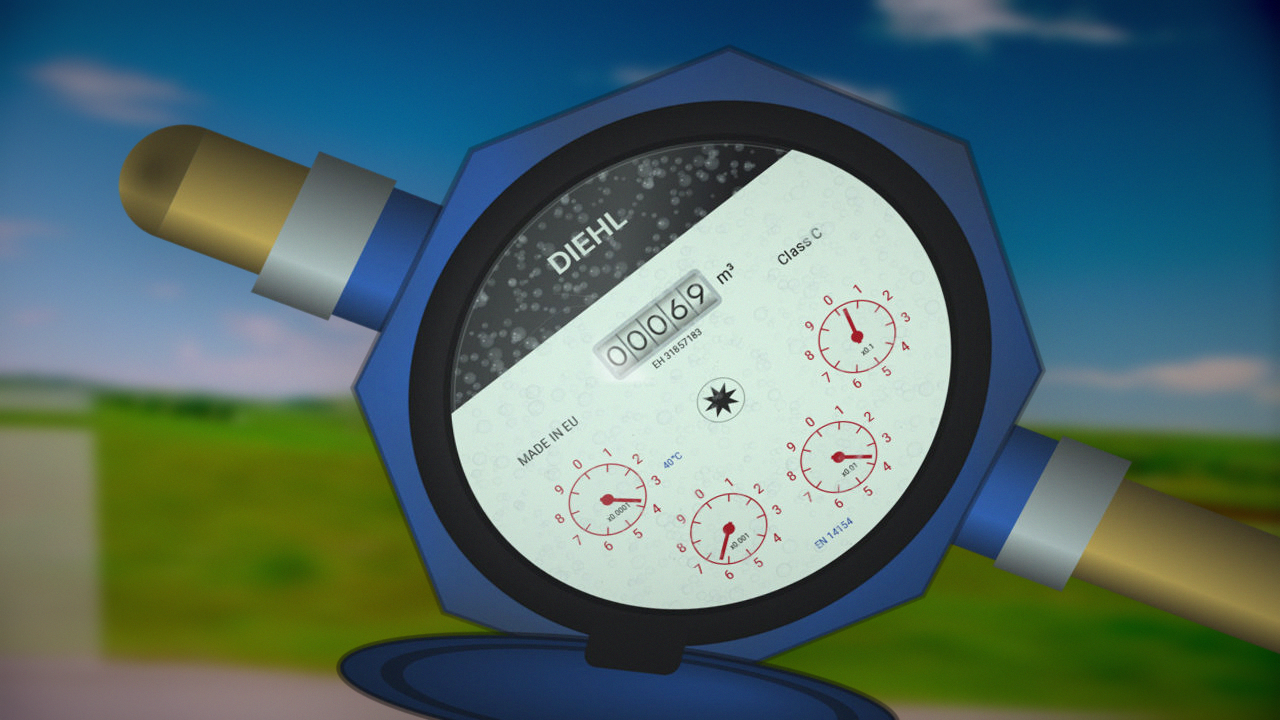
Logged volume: 69.0363 m³
